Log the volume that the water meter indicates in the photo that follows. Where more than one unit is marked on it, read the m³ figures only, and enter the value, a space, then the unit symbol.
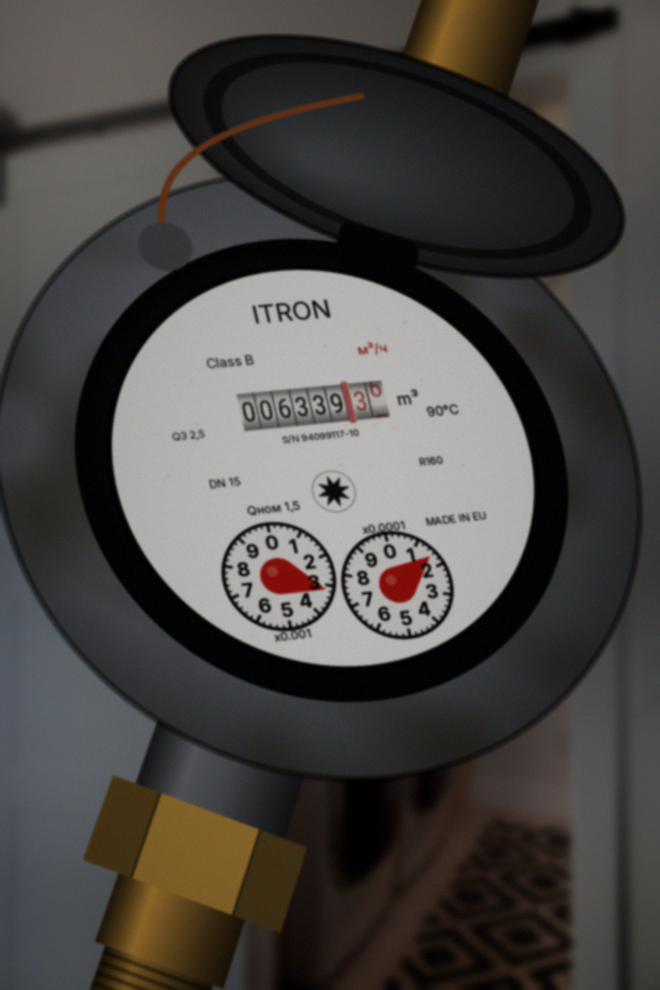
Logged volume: 6339.3631 m³
